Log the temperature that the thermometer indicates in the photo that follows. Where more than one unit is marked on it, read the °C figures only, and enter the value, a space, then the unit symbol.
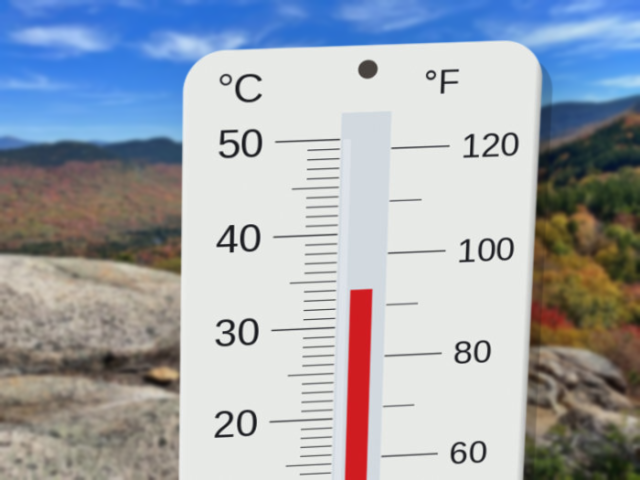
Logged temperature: 34 °C
